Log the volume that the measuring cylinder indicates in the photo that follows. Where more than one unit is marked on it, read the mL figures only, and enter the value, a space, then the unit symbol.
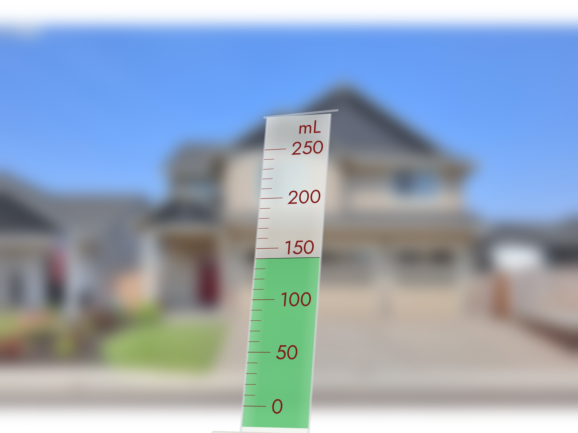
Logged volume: 140 mL
